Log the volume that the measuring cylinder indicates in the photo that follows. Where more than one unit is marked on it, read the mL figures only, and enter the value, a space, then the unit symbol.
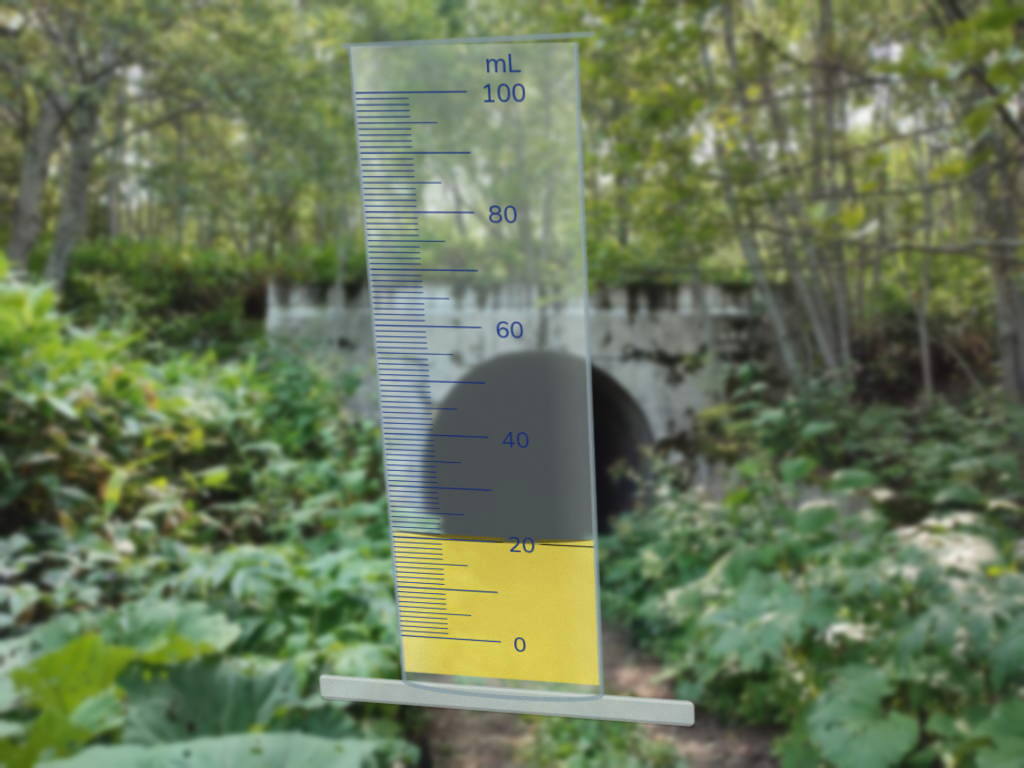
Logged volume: 20 mL
